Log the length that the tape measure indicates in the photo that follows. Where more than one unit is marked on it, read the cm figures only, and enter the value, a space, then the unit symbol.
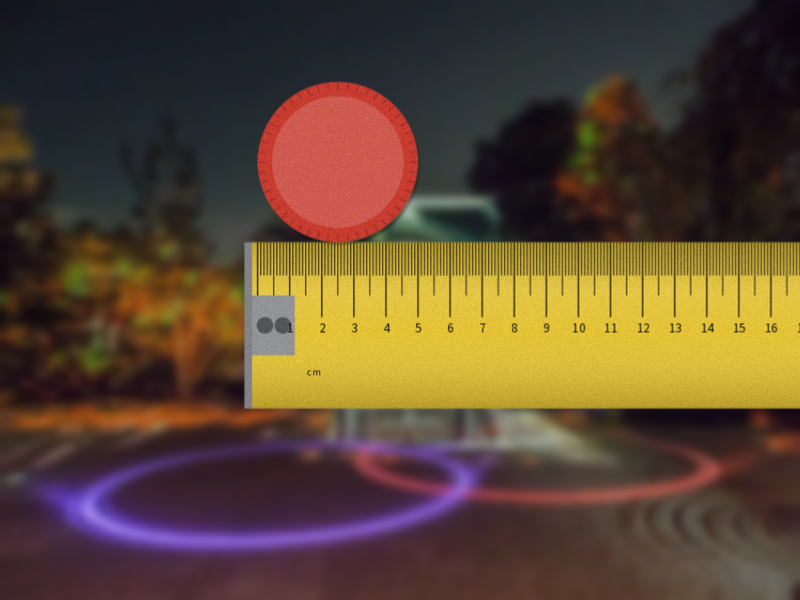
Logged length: 5 cm
